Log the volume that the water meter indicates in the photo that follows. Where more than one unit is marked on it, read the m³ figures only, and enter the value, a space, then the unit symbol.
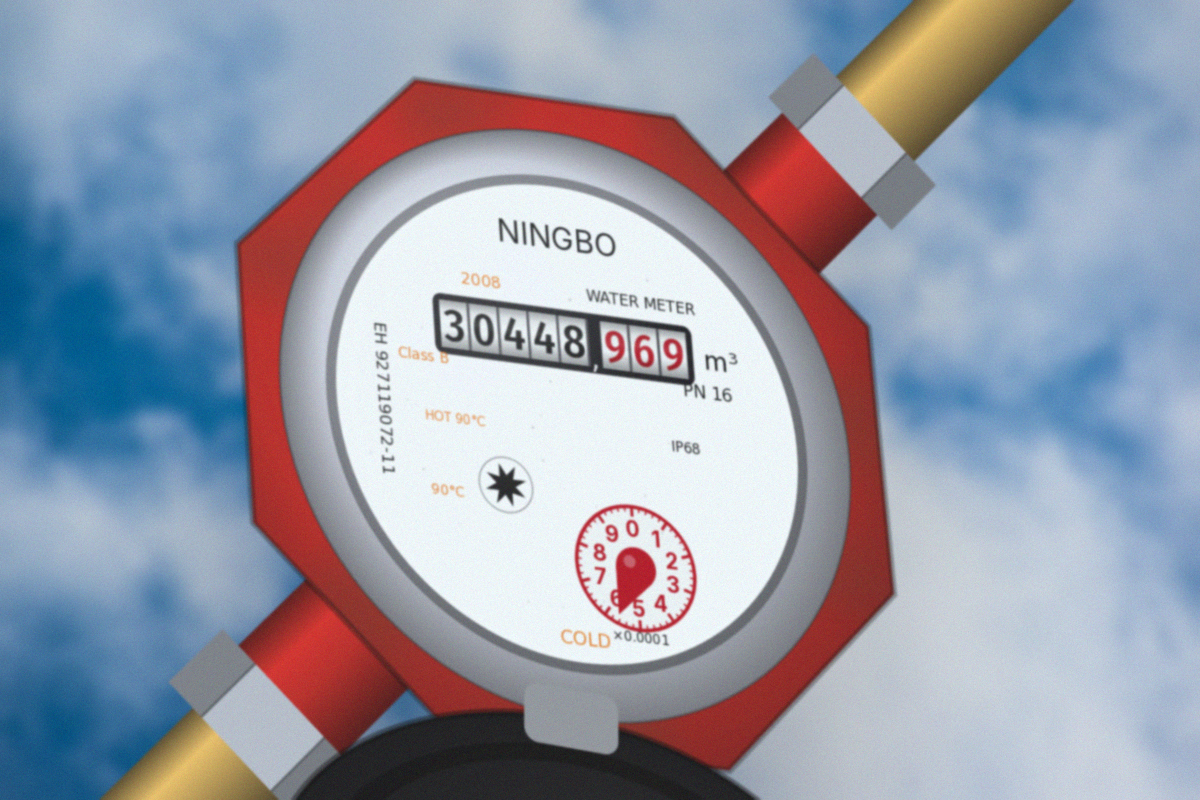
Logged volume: 30448.9695 m³
